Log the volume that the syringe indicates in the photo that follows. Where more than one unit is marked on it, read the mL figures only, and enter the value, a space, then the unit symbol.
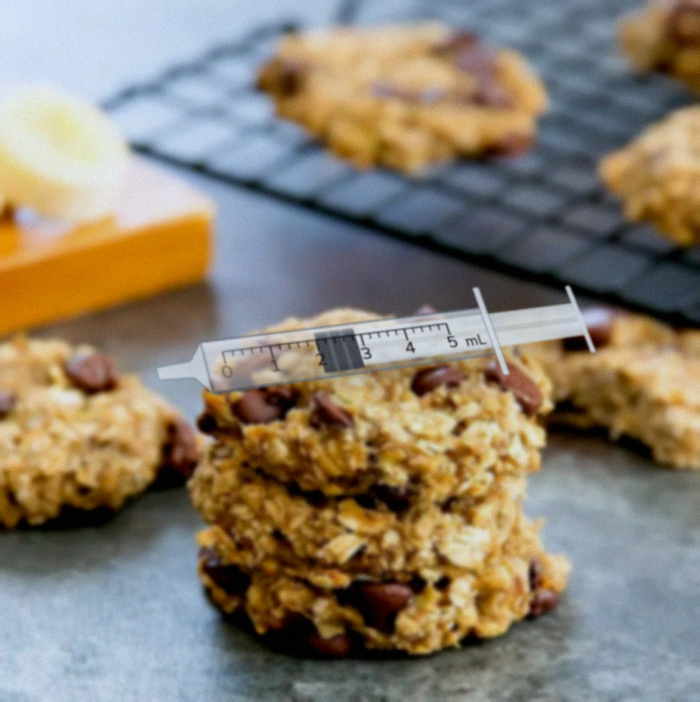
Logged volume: 2 mL
